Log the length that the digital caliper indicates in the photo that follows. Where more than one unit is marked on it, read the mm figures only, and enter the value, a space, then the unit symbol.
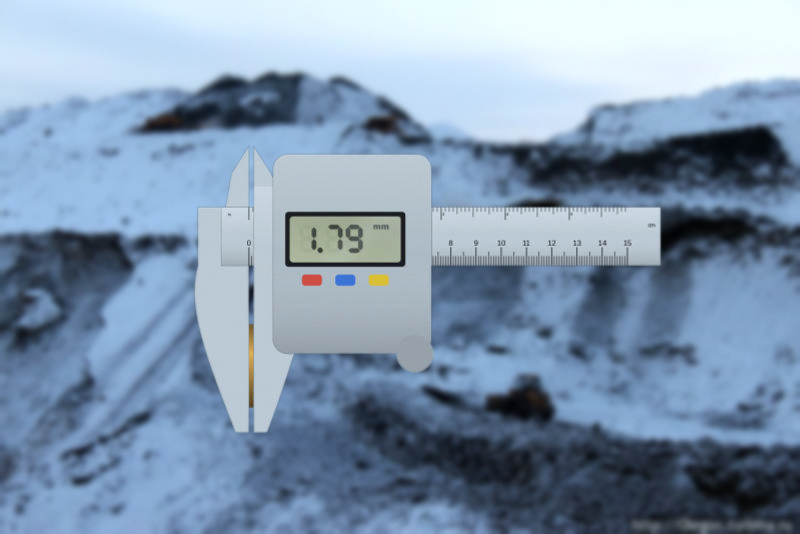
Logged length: 1.79 mm
